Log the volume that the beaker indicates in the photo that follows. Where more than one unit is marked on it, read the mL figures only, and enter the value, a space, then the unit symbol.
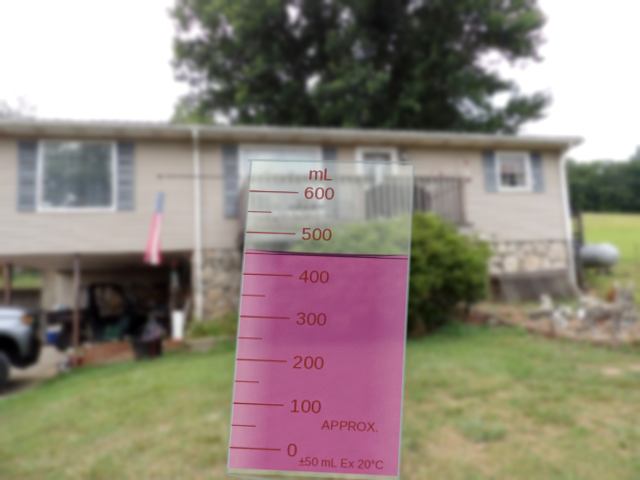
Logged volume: 450 mL
